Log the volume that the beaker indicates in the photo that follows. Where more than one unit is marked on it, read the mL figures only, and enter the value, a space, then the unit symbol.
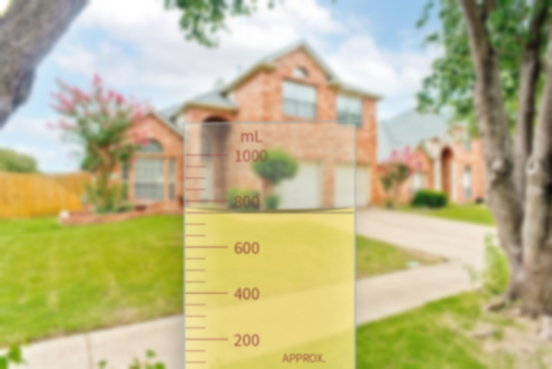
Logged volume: 750 mL
